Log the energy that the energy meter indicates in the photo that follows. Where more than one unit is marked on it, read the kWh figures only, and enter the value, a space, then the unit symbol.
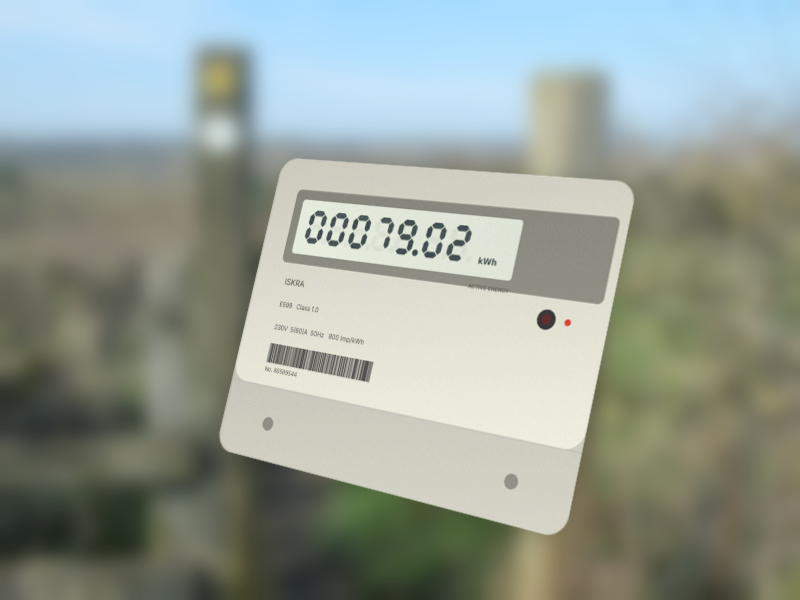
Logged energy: 79.02 kWh
